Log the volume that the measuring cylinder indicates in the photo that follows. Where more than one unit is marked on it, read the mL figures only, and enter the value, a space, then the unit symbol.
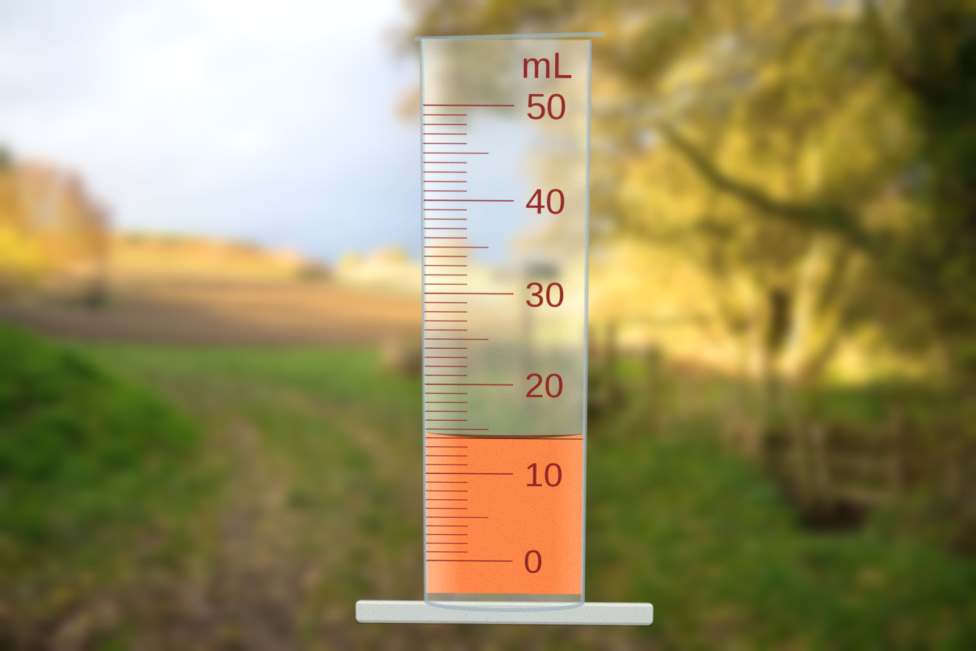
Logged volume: 14 mL
